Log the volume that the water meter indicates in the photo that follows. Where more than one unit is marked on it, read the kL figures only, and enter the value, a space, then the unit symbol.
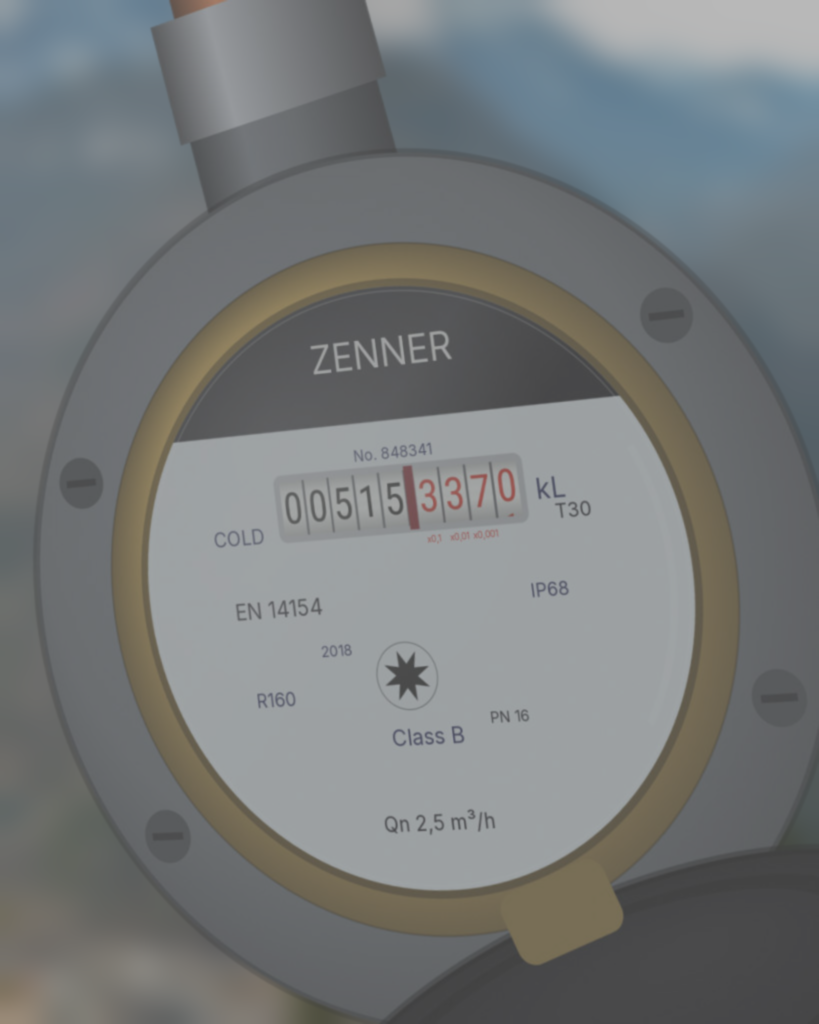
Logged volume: 515.3370 kL
